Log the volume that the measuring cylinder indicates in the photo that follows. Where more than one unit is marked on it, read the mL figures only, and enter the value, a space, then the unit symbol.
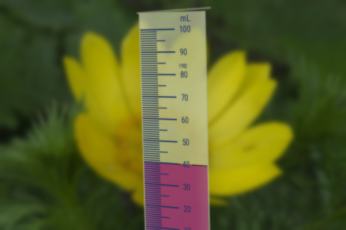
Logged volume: 40 mL
